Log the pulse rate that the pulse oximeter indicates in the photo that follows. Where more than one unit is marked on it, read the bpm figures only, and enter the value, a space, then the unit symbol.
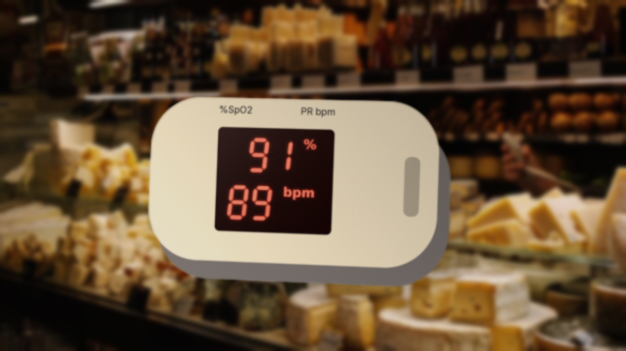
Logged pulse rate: 89 bpm
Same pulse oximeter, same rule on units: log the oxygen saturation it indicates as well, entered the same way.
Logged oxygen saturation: 91 %
